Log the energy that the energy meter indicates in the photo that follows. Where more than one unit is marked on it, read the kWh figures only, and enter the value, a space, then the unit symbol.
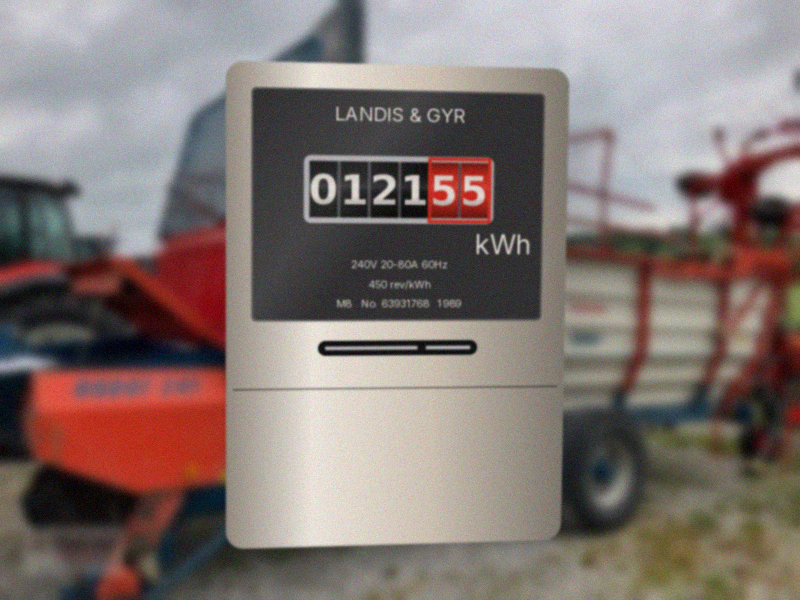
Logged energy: 121.55 kWh
